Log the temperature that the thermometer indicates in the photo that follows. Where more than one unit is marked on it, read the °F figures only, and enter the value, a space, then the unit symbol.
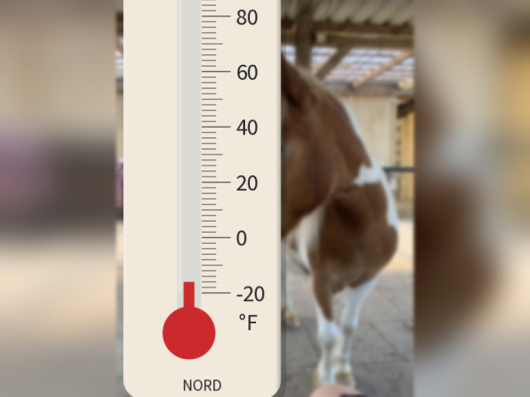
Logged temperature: -16 °F
